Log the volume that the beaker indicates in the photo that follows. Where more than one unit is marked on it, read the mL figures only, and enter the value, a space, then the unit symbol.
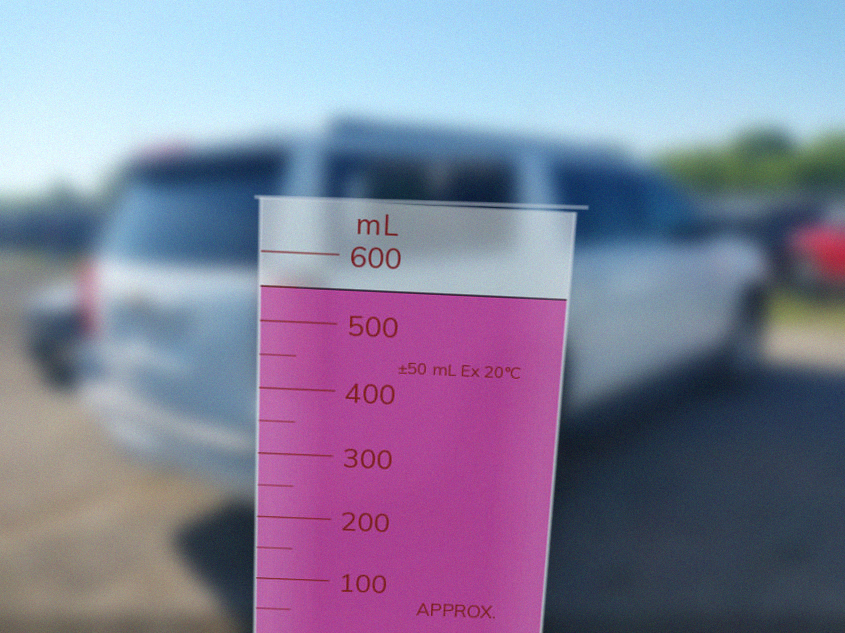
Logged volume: 550 mL
